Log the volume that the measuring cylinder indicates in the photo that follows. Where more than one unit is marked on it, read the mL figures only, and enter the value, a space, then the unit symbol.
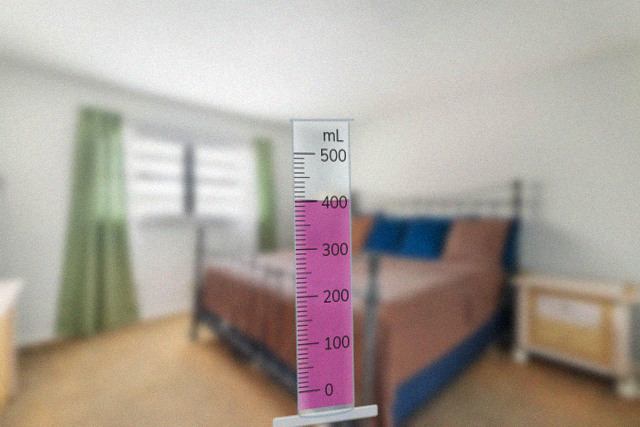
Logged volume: 400 mL
